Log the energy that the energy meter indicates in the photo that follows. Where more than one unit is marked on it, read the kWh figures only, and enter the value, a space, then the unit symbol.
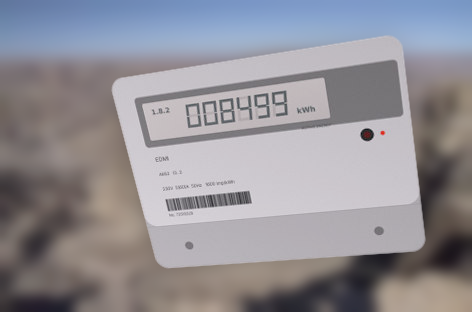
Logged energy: 8499 kWh
